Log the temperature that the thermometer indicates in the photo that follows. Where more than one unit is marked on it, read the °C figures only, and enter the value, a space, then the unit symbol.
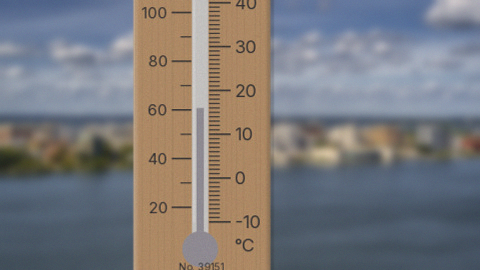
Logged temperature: 16 °C
